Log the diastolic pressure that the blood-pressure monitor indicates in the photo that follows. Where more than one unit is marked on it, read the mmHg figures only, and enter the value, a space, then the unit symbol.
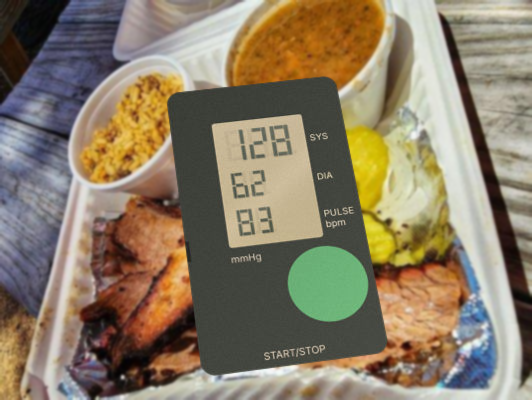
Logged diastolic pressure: 62 mmHg
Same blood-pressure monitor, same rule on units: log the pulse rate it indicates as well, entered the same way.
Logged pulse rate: 83 bpm
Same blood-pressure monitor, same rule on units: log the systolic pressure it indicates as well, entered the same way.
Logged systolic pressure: 128 mmHg
